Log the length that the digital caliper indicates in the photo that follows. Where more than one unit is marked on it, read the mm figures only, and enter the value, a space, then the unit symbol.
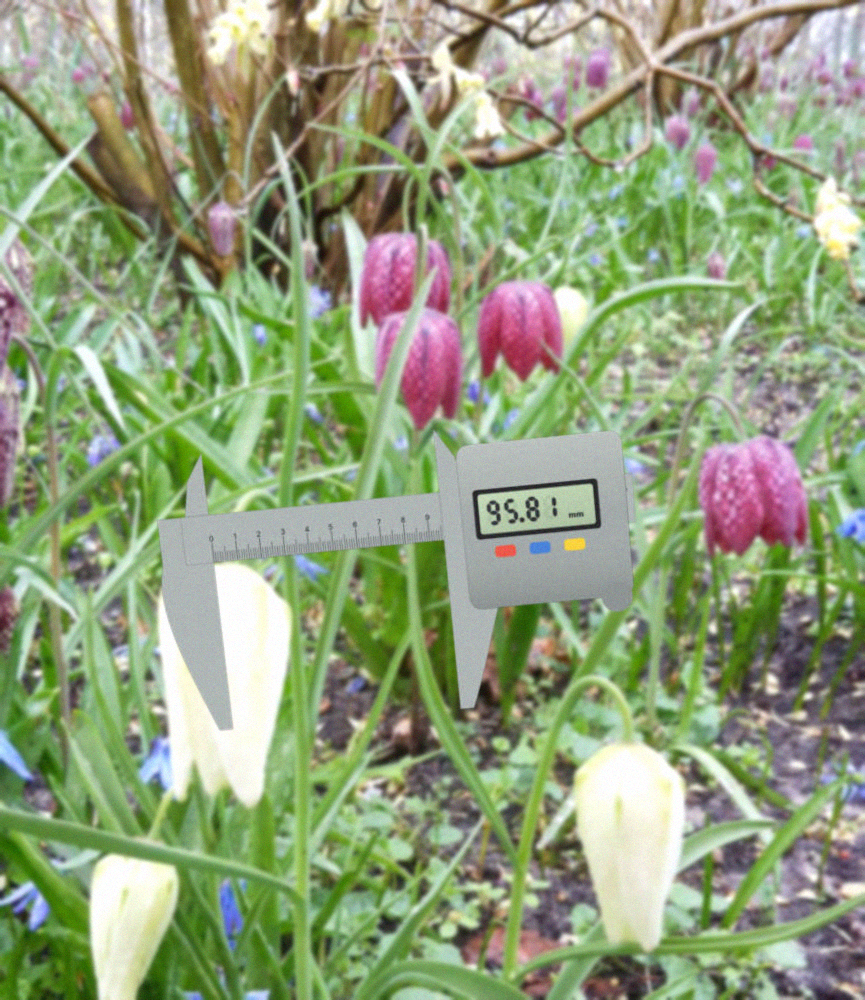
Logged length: 95.81 mm
